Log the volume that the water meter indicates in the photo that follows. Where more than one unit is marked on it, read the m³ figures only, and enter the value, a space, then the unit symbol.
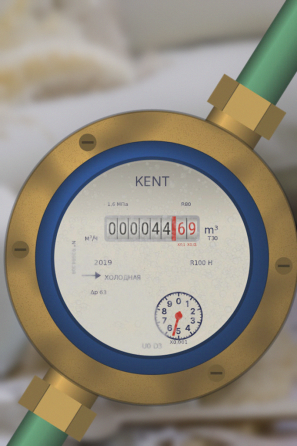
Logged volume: 44.695 m³
